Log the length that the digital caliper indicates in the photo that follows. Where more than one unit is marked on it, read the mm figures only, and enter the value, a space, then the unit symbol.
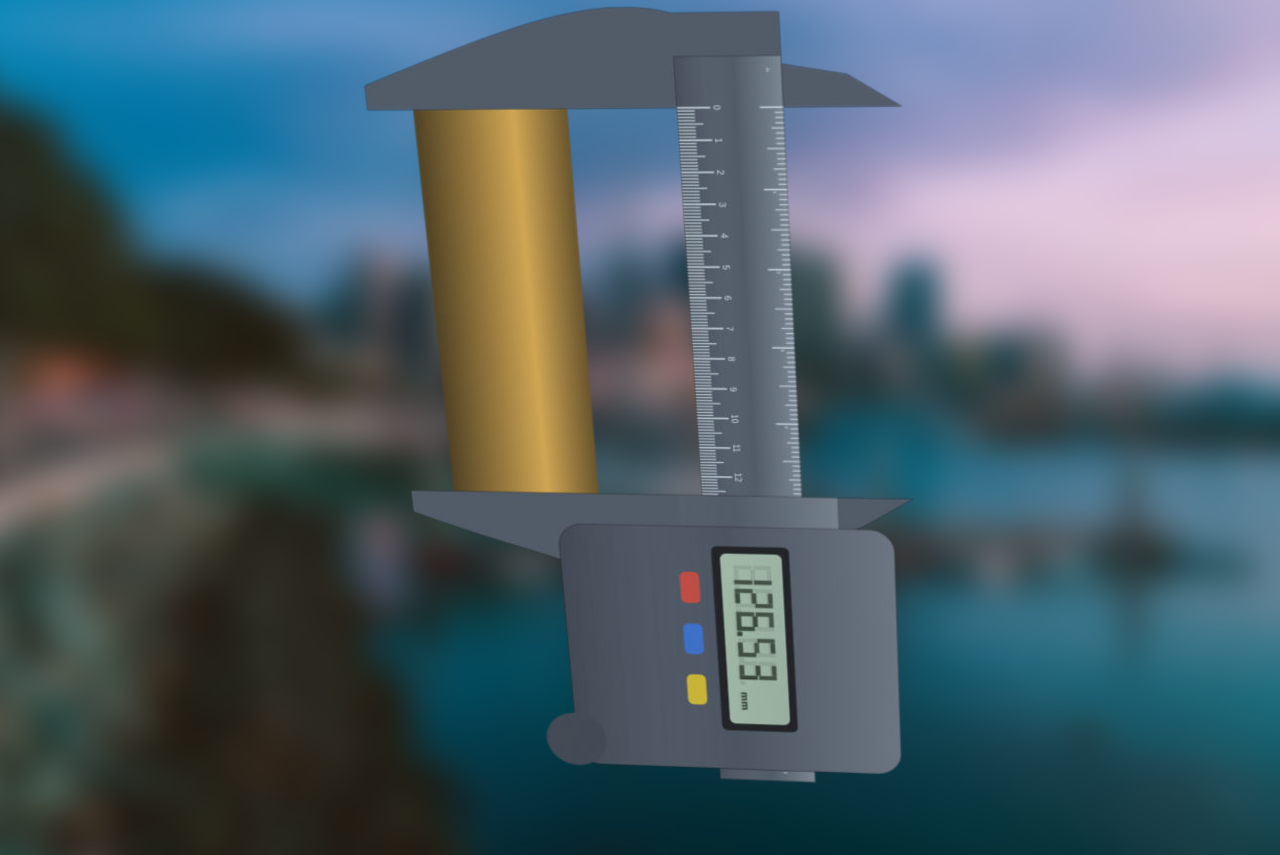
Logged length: 126.53 mm
